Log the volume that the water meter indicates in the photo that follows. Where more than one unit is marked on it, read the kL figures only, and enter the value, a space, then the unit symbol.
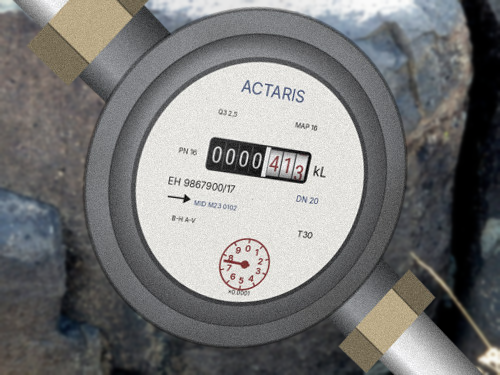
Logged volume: 0.4127 kL
